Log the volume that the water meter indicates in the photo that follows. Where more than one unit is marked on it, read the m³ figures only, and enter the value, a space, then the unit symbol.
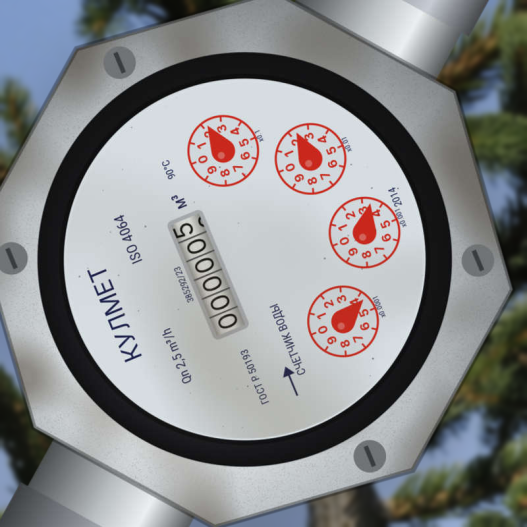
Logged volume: 5.2234 m³
